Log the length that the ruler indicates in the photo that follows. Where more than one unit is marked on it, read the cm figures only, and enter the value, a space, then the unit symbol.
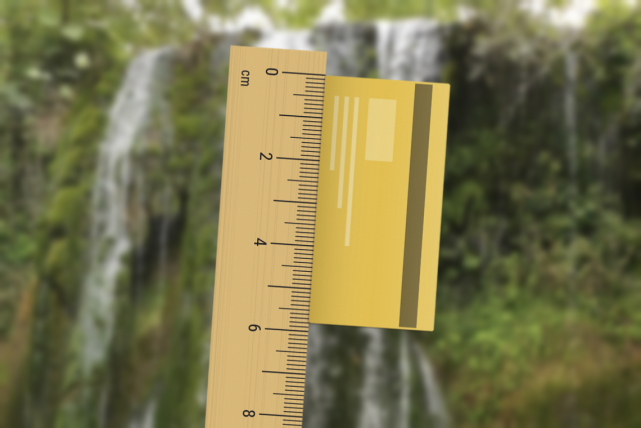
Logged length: 5.8 cm
